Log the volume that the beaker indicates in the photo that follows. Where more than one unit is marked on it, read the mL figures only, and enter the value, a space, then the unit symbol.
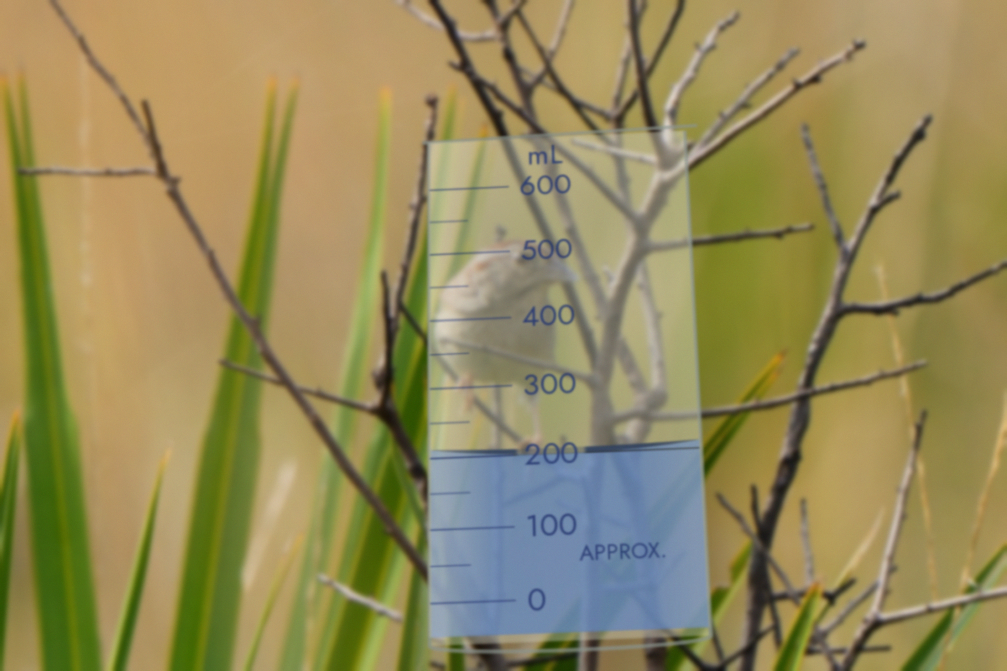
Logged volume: 200 mL
